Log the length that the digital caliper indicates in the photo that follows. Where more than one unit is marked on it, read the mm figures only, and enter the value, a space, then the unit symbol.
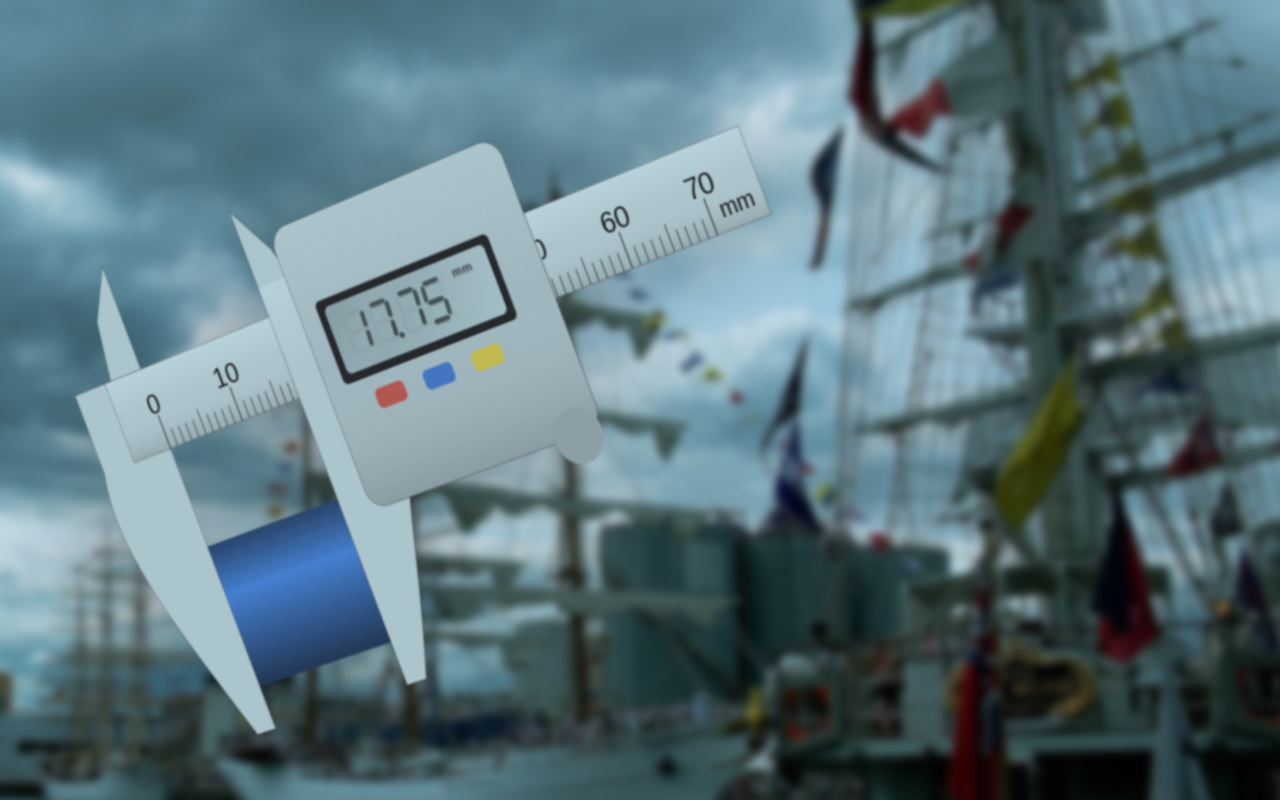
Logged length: 17.75 mm
